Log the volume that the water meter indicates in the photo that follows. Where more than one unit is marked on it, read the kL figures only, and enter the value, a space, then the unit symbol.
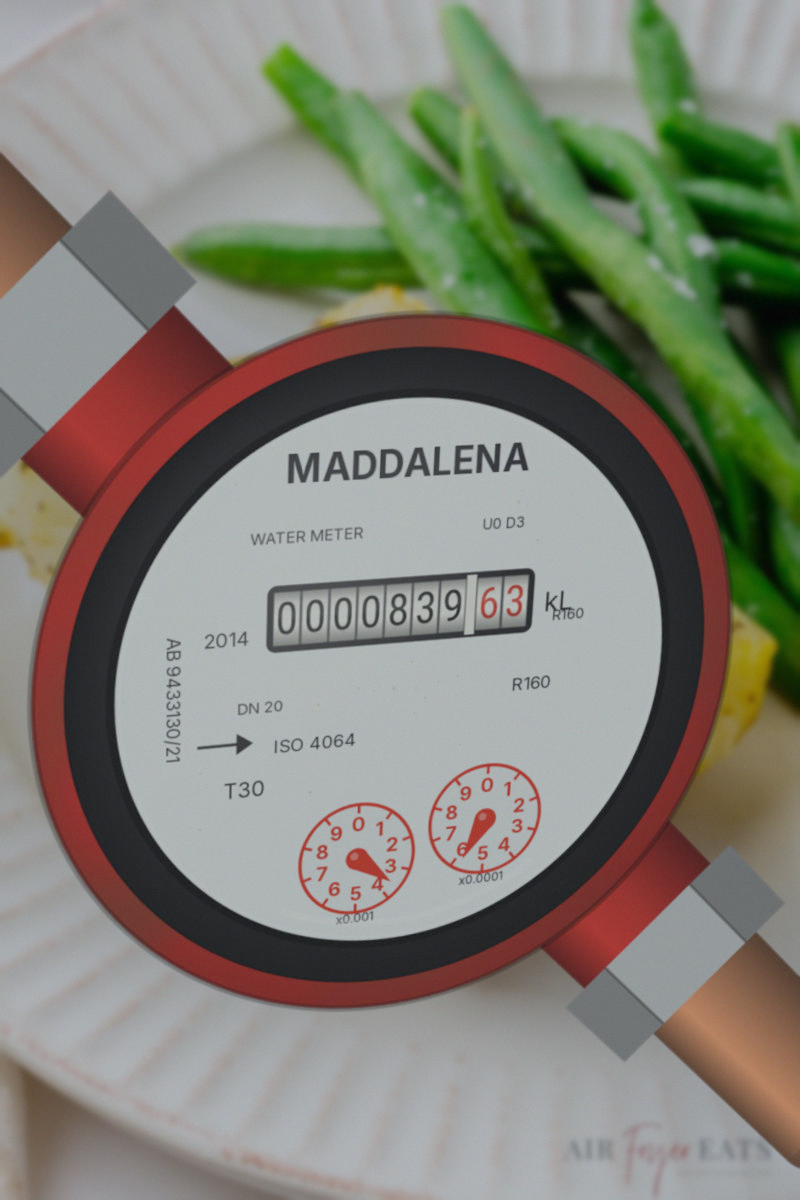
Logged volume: 839.6335 kL
